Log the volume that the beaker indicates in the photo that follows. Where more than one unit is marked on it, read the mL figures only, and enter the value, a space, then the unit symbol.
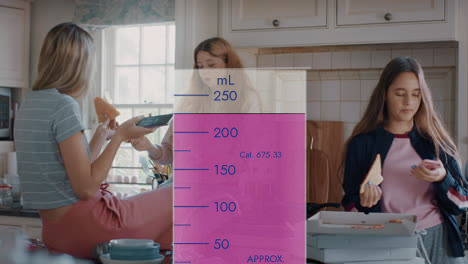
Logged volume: 225 mL
